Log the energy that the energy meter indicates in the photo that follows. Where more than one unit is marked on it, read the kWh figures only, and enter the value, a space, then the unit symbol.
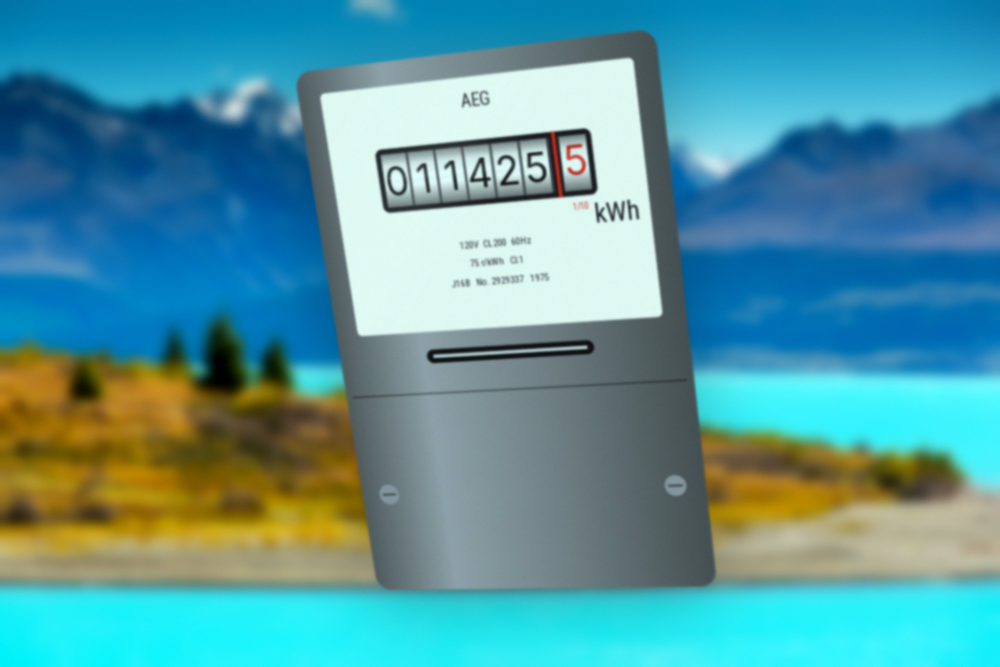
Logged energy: 11425.5 kWh
